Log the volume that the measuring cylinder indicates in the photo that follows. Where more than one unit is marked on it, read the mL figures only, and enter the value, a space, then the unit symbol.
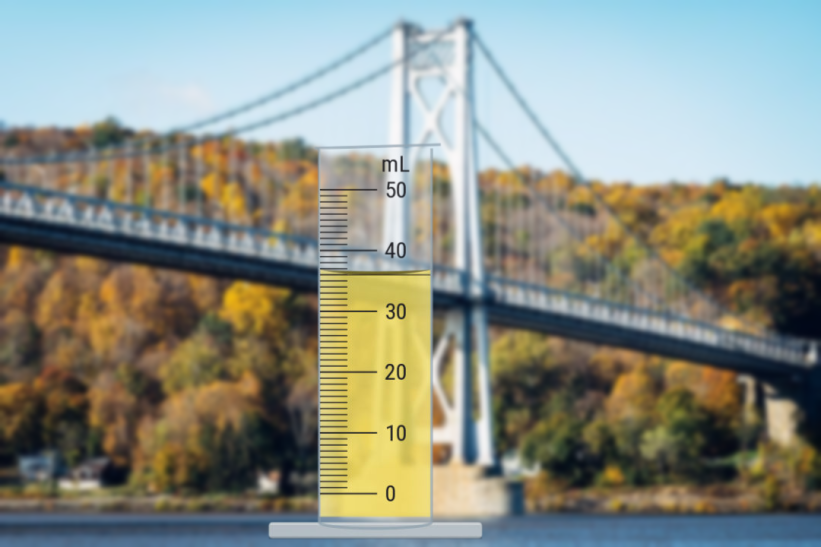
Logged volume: 36 mL
